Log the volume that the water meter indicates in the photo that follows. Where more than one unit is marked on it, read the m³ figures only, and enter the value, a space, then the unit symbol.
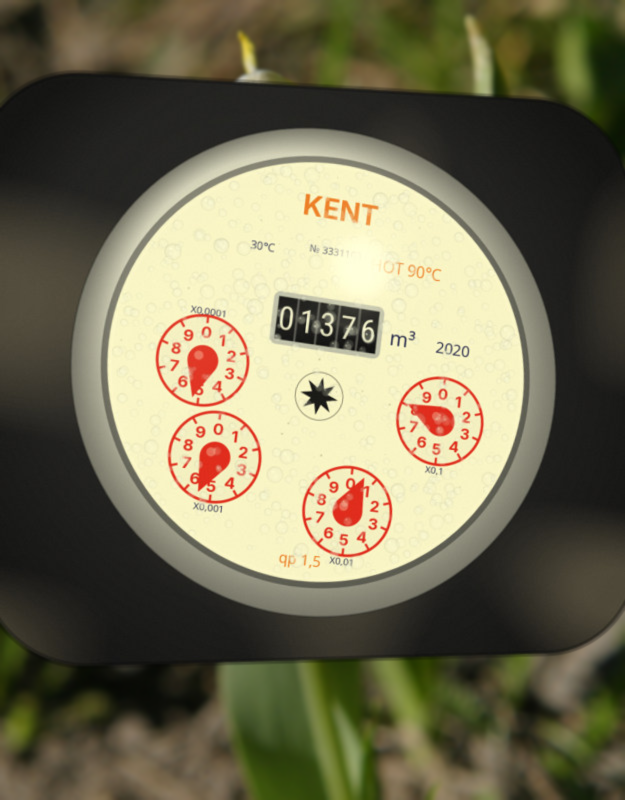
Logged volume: 1376.8055 m³
